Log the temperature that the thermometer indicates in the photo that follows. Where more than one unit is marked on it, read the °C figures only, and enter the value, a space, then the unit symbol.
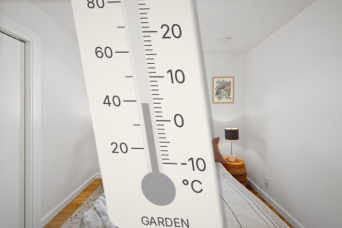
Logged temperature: 4 °C
